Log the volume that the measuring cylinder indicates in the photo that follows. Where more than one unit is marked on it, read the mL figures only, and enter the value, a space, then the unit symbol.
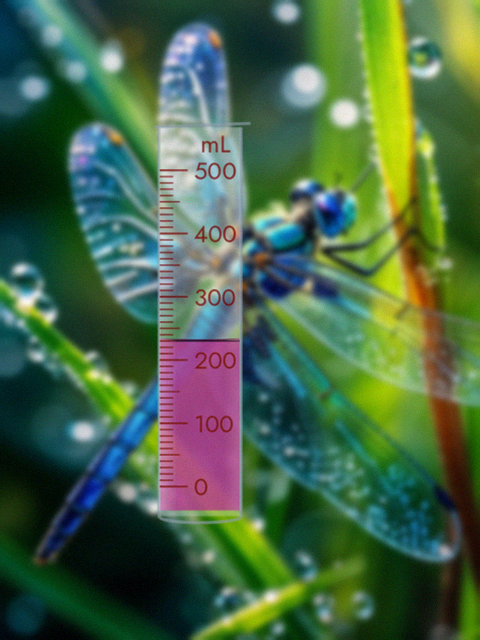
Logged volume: 230 mL
